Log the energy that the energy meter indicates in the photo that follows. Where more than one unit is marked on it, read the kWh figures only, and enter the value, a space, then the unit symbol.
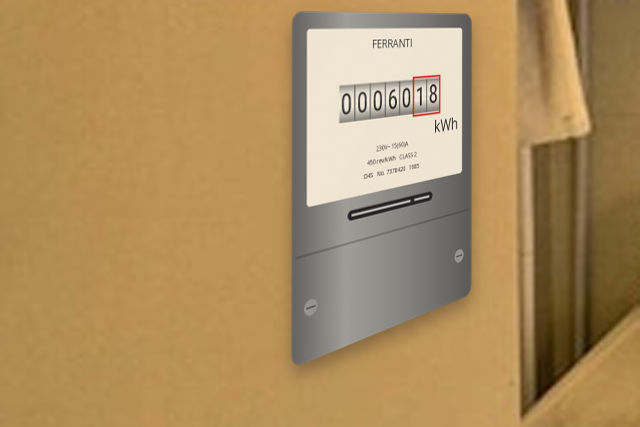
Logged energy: 60.18 kWh
